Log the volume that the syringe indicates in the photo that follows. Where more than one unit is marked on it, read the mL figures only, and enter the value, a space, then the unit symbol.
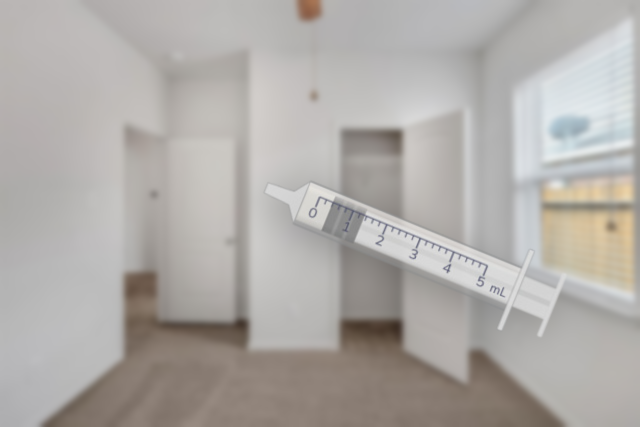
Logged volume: 0.4 mL
